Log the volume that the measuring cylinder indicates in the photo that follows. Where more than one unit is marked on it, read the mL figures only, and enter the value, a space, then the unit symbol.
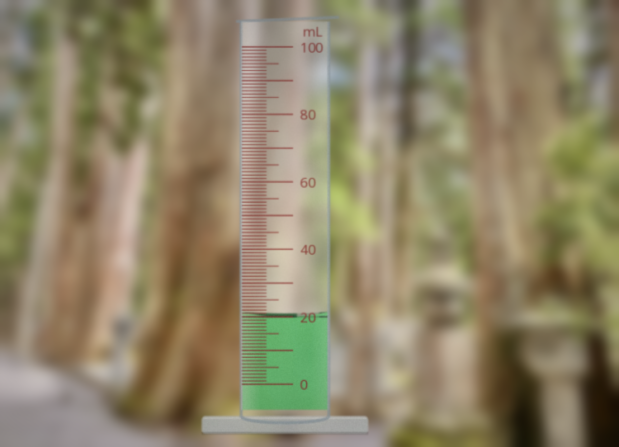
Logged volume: 20 mL
